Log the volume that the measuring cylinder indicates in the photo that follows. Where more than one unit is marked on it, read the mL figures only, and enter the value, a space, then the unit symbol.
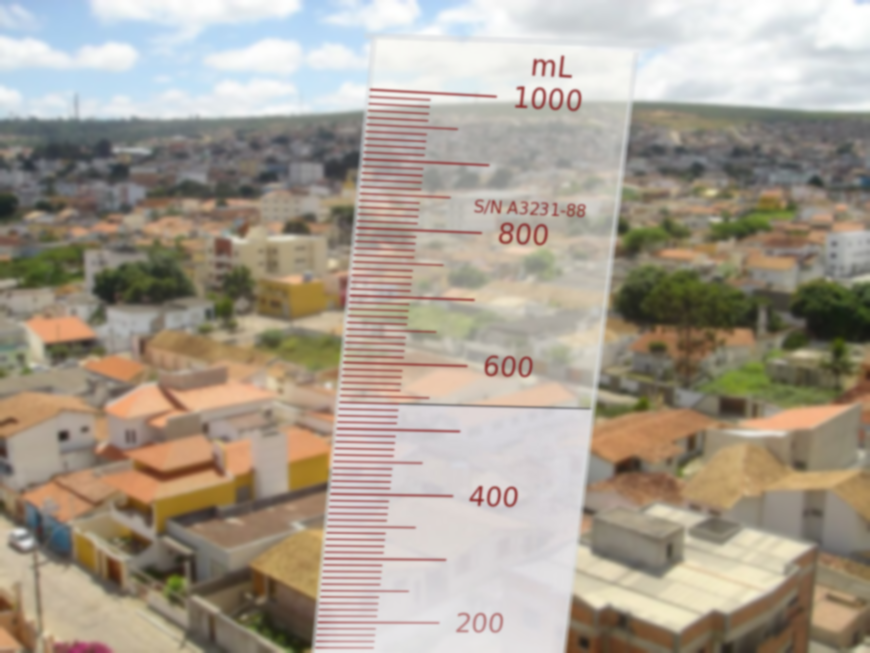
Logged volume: 540 mL
